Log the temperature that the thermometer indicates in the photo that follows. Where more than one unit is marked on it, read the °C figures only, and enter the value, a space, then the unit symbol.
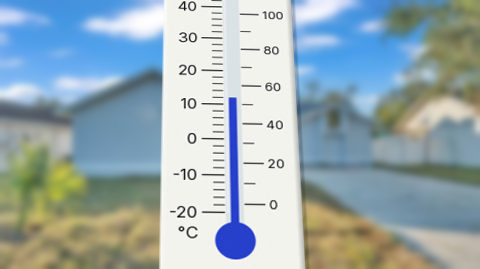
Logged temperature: 12 °C
